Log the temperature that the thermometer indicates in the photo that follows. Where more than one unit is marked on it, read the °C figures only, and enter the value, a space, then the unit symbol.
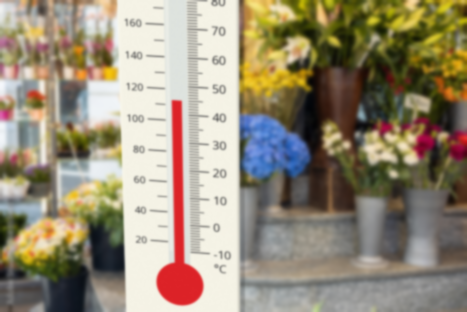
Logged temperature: 45 °C
